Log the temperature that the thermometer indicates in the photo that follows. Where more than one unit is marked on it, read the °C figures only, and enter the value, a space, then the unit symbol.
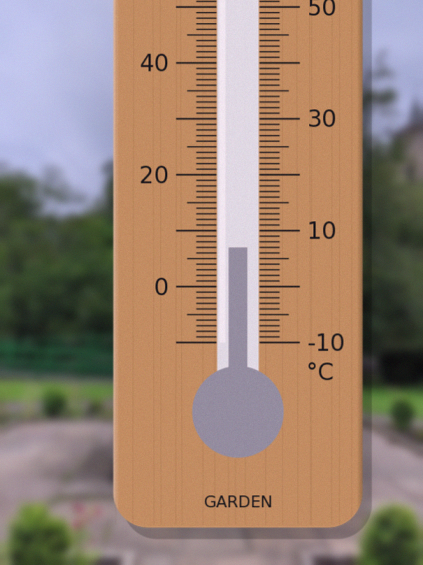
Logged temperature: 7 °C
